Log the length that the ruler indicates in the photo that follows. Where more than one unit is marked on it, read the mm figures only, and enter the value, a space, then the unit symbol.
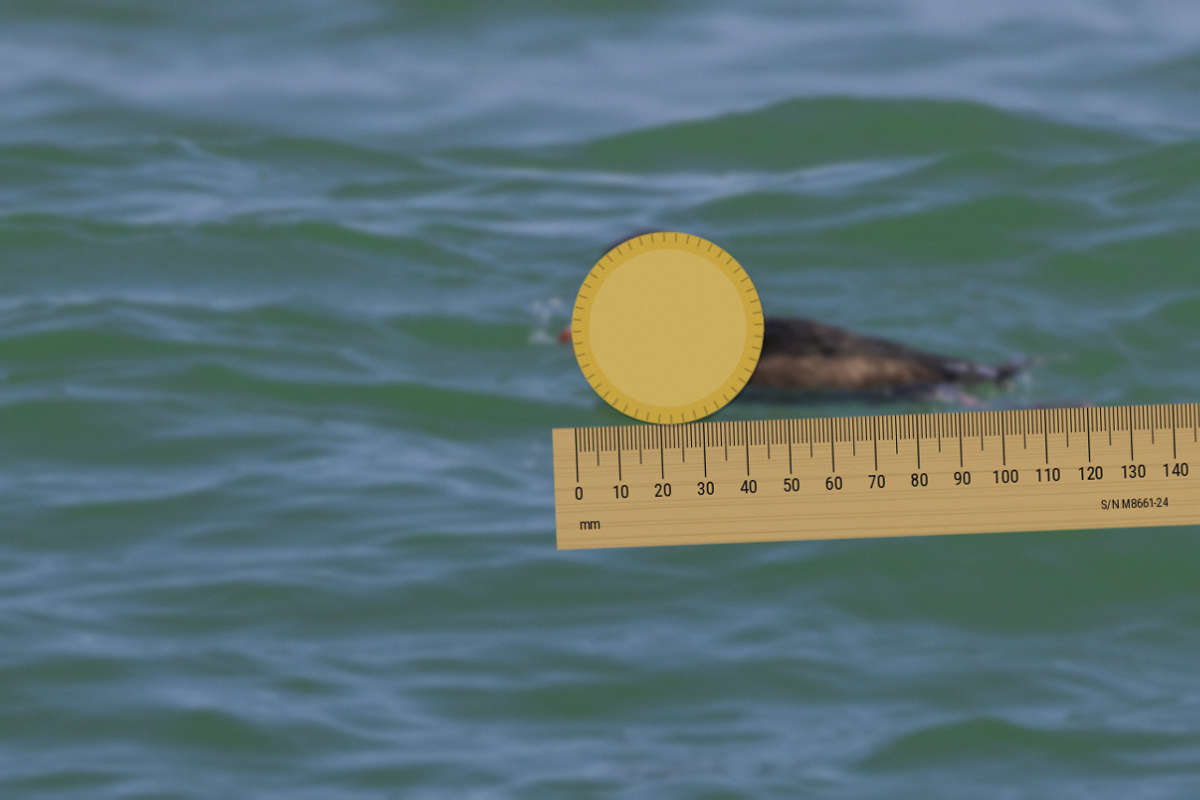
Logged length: 45 mm
